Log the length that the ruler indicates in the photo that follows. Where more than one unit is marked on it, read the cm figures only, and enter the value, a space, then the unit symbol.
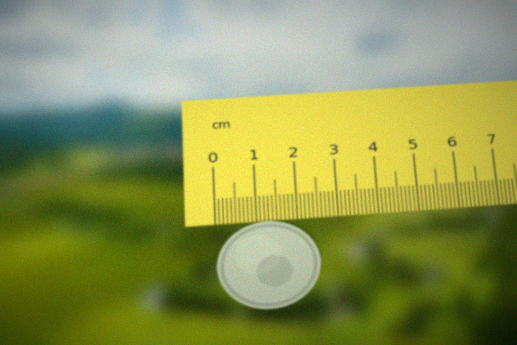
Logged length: 2.5 cm
